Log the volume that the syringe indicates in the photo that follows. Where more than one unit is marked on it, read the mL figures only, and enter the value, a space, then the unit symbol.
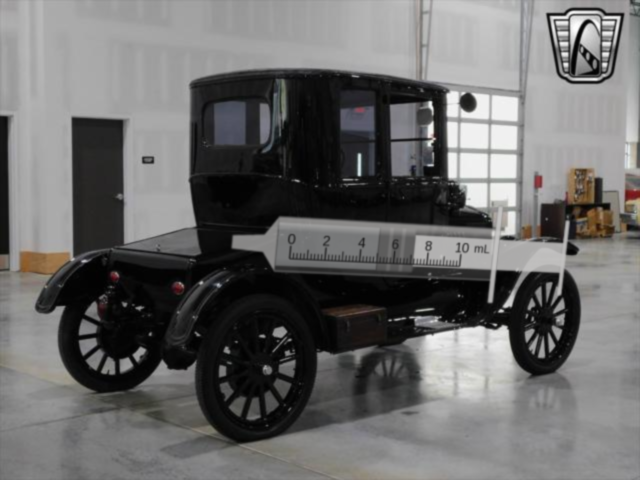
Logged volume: 5 mL
